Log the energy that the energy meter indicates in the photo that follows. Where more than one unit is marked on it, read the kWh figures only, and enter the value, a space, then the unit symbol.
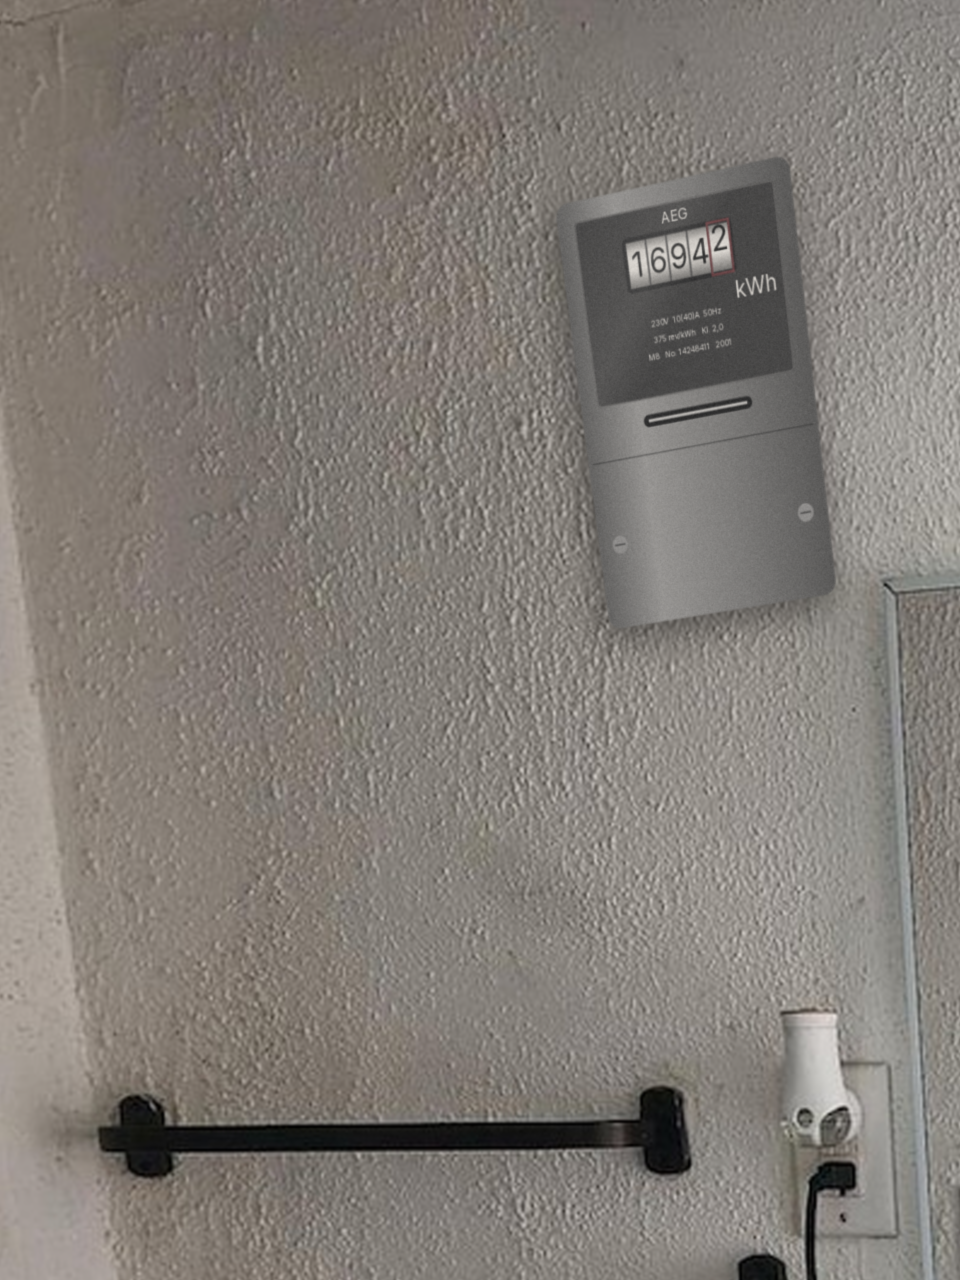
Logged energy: 1694.2 kWh
